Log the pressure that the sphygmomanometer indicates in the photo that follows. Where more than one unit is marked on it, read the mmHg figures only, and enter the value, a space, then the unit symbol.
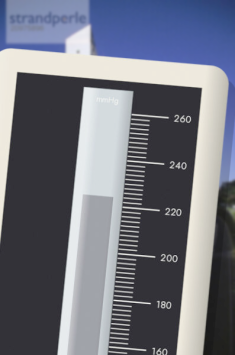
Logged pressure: 224 mmHg
